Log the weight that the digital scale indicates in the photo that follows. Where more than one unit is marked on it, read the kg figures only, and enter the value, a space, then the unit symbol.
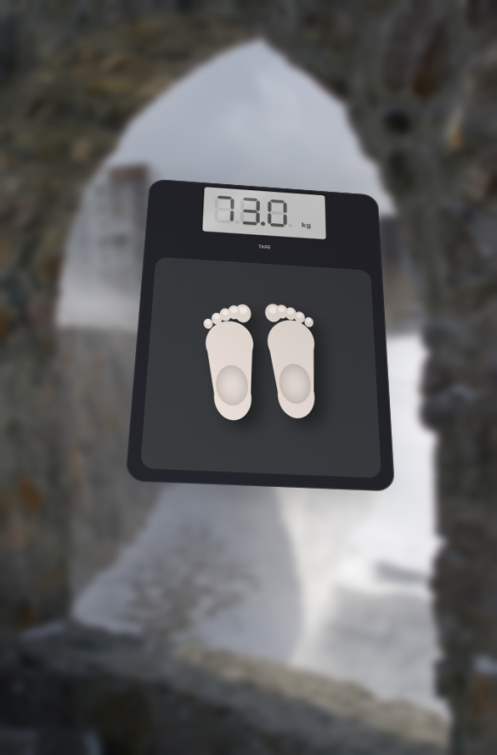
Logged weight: 73.0 kg
